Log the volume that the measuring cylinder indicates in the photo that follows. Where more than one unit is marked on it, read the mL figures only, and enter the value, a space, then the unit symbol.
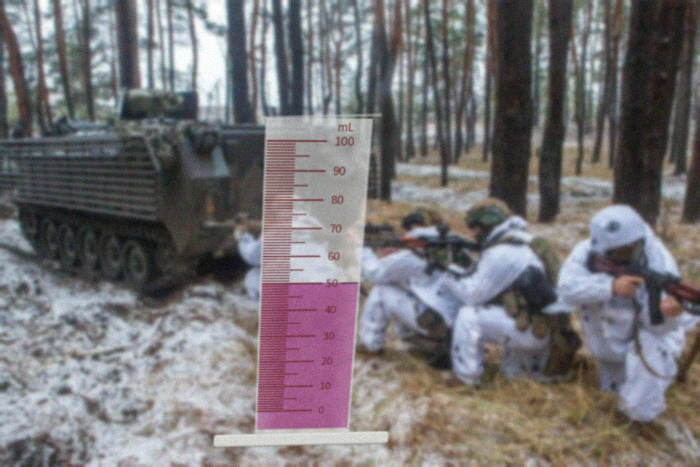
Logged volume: 50 mL
